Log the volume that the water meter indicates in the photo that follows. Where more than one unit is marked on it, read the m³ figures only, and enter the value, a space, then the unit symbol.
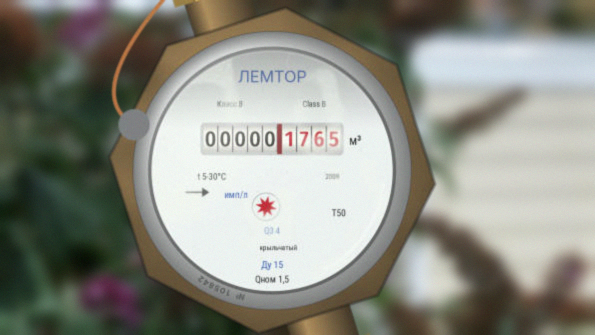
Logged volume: 0.1765 m³
